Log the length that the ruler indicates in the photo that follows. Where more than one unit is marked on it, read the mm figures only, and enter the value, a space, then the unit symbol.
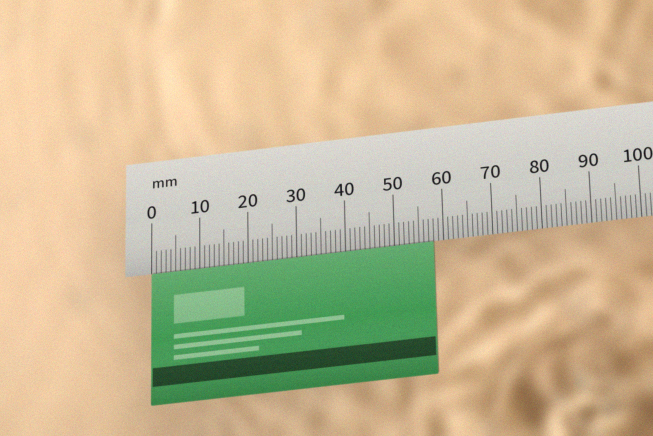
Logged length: 58 mm
